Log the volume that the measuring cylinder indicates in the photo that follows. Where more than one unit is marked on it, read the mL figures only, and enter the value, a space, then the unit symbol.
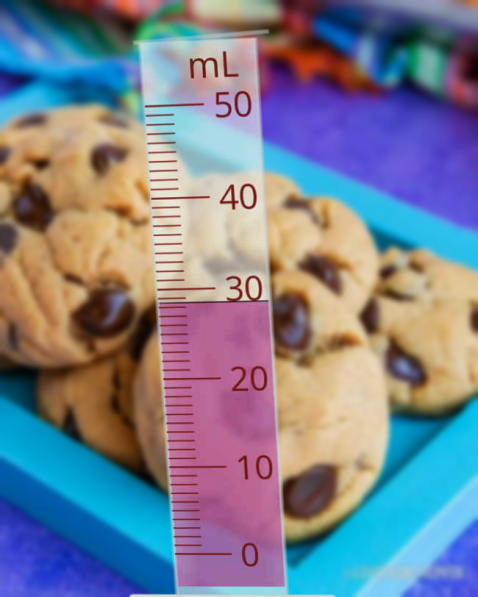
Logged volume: 28.5 mL
